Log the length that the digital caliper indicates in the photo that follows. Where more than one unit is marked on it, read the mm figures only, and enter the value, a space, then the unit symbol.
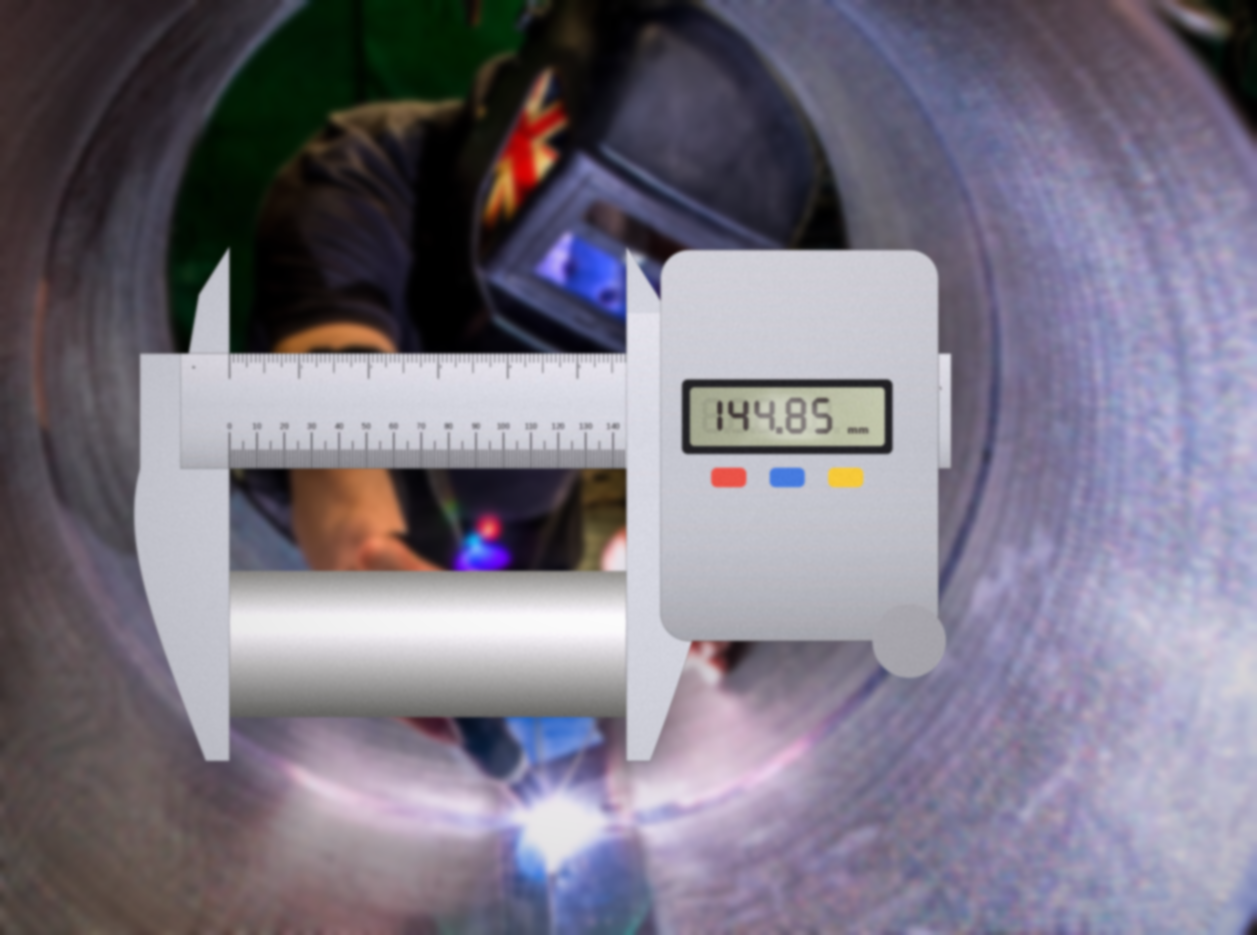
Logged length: 144.85 mm
